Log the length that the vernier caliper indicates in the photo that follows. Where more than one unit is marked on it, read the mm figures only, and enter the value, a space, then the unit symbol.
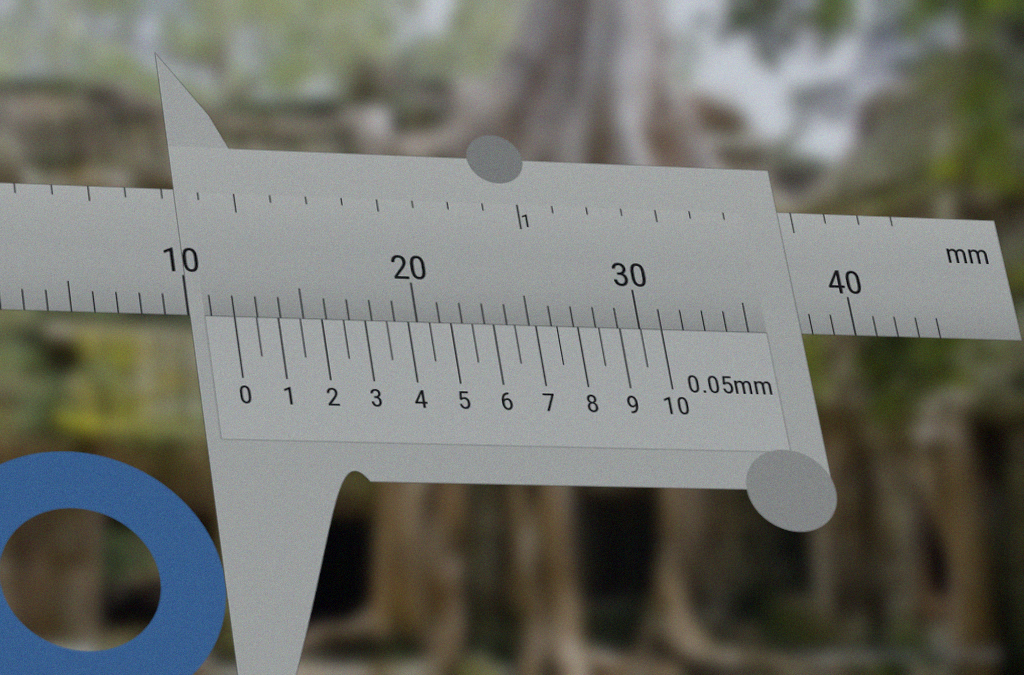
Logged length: 12.0 mm
